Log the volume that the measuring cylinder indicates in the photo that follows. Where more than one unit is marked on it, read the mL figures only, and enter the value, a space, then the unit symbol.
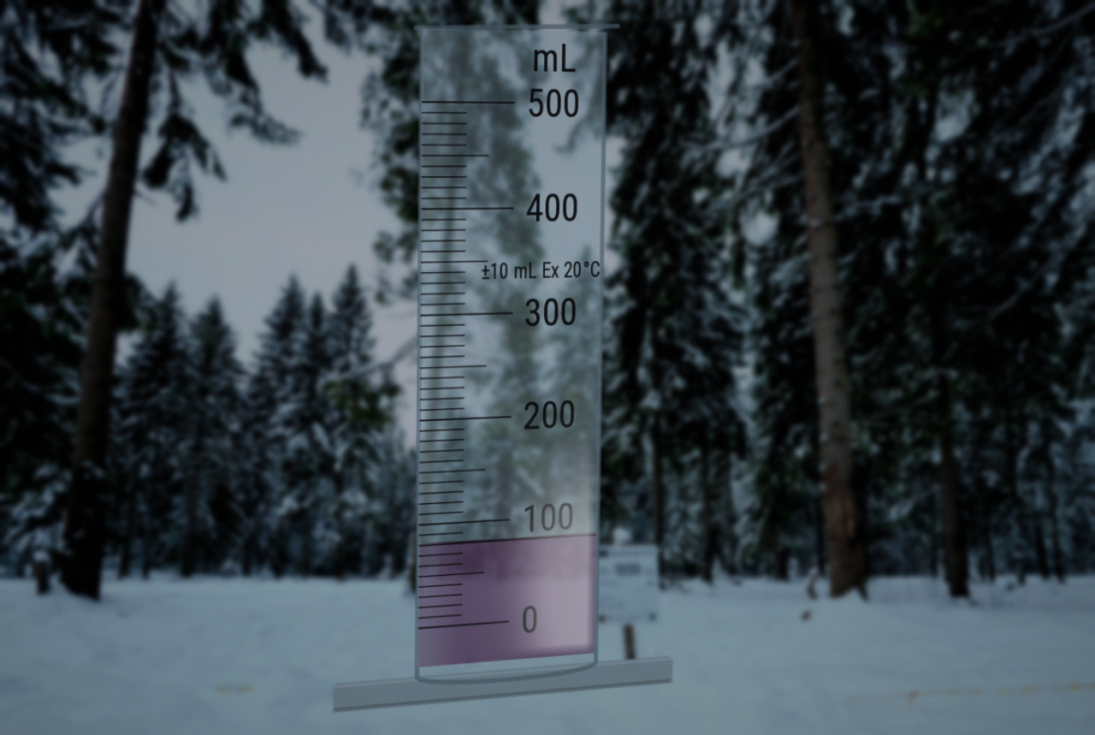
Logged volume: 80 mL
